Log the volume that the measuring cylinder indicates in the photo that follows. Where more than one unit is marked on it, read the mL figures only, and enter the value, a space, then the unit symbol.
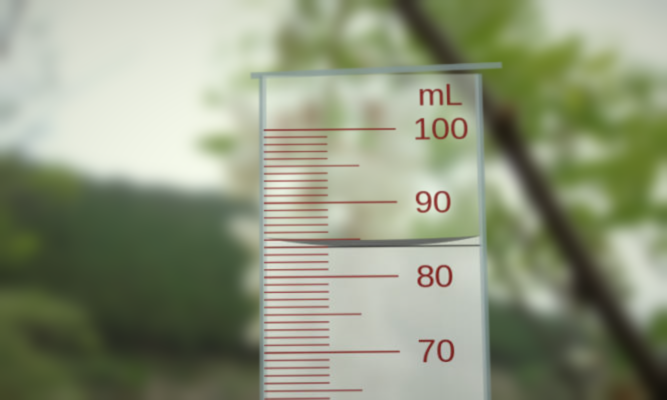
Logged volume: 84 mL
